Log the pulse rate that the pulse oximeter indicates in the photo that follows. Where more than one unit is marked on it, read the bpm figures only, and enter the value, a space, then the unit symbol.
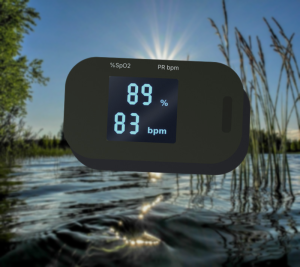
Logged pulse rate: 83 bpm
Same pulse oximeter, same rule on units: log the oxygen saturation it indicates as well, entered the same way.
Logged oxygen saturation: 89 %
